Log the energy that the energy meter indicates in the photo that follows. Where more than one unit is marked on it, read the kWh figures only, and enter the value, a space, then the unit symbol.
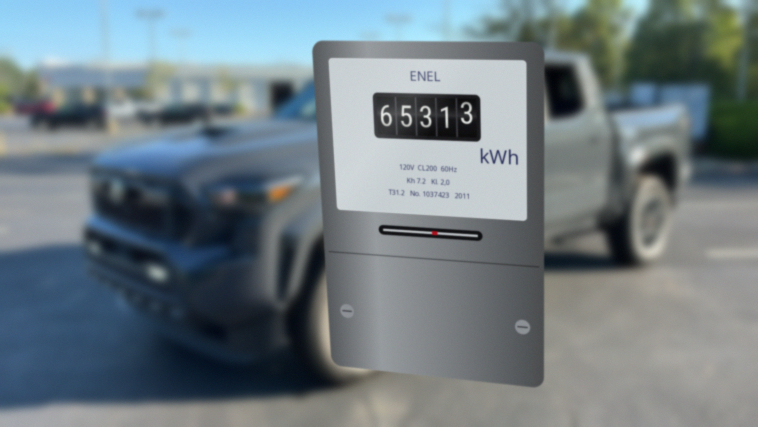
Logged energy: 65313 kWh
